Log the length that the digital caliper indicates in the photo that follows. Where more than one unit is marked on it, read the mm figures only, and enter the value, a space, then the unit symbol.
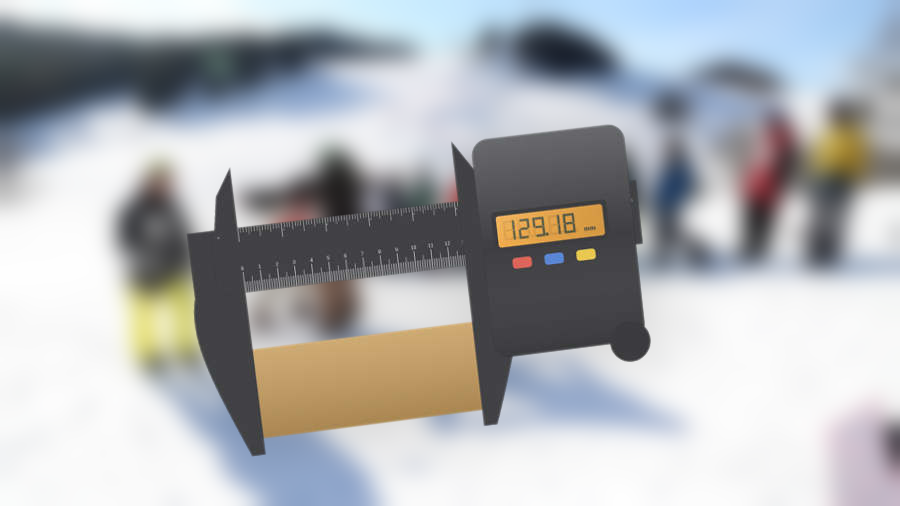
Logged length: 129.18 mm
